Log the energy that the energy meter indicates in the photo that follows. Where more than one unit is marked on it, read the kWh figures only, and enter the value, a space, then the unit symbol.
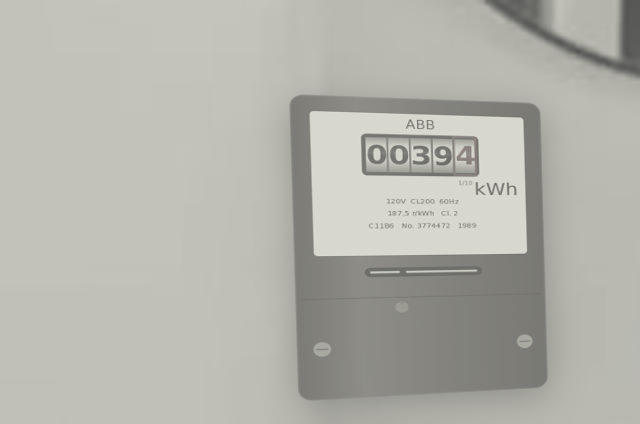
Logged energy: 39.4 kWh
